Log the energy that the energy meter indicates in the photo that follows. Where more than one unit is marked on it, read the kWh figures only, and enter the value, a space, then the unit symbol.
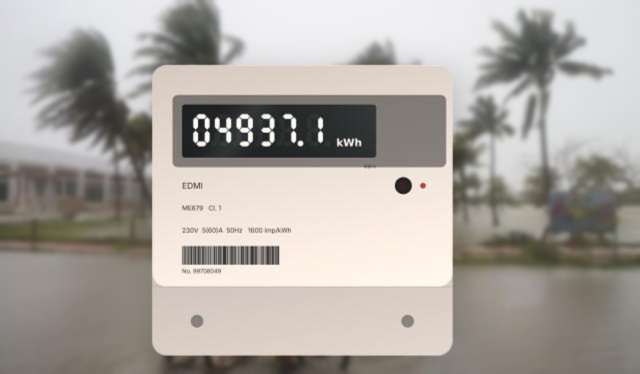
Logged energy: 4937.1 kWh
